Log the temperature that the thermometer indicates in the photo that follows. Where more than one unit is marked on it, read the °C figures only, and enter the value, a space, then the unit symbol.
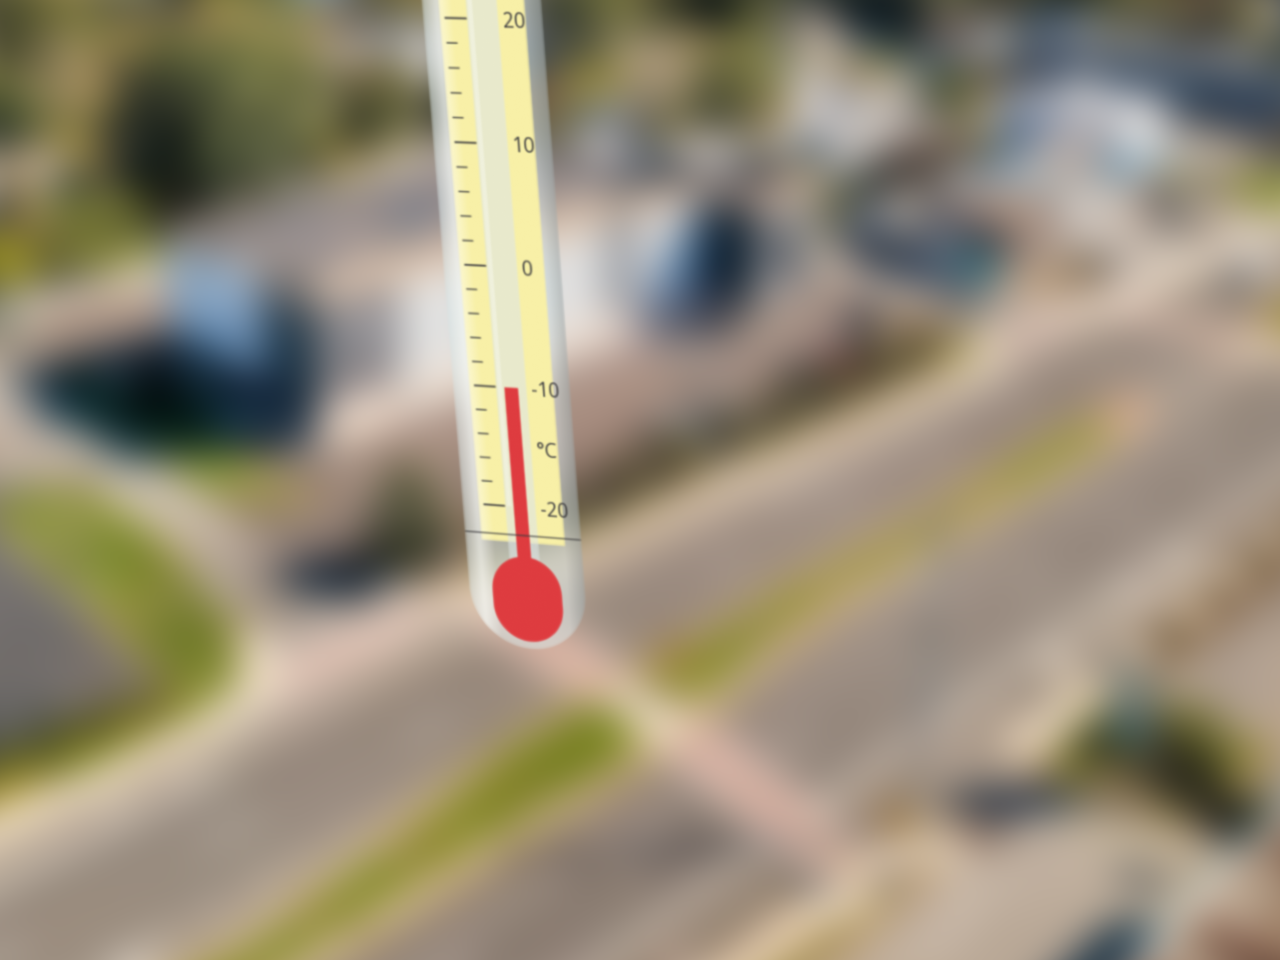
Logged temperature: -10 °C
